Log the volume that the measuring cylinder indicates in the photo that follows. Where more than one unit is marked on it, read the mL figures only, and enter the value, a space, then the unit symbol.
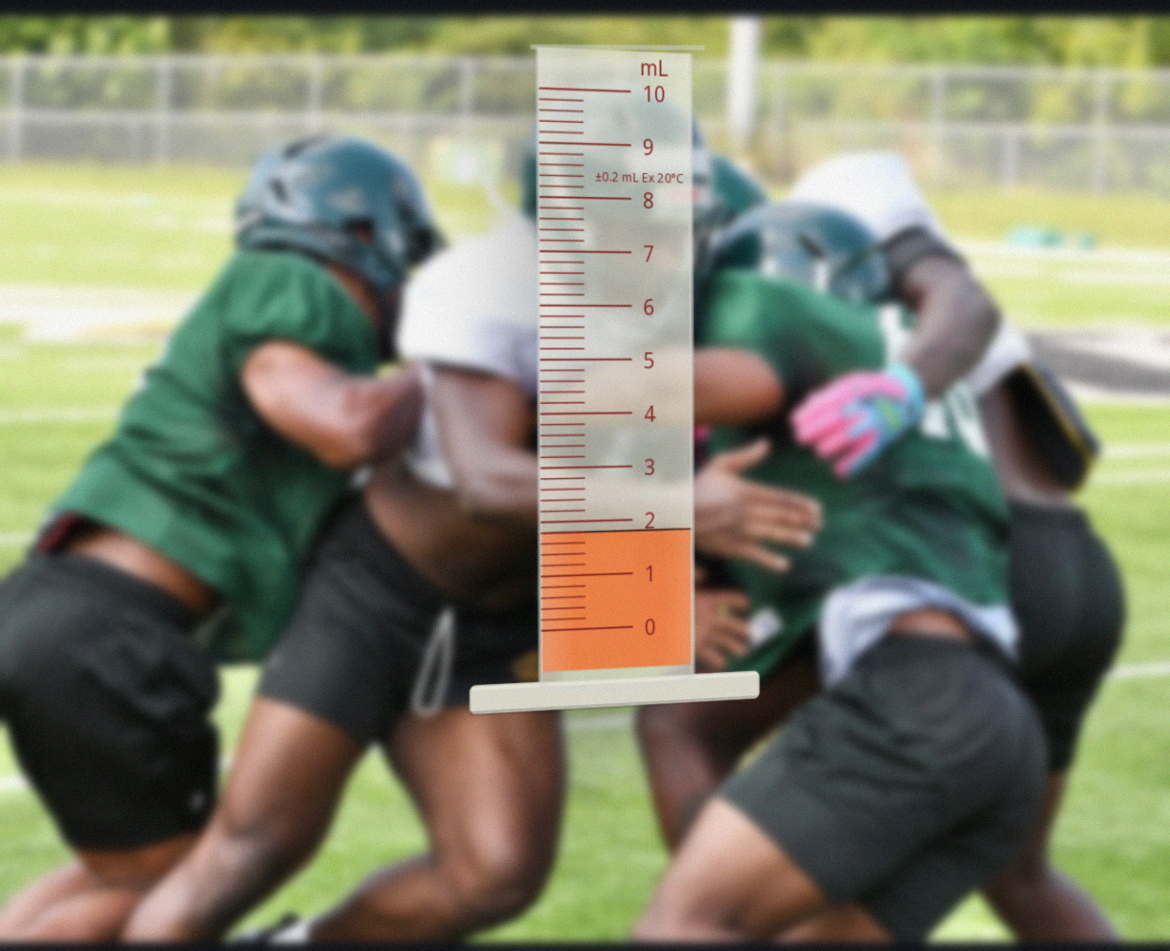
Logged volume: 1.8 mL
